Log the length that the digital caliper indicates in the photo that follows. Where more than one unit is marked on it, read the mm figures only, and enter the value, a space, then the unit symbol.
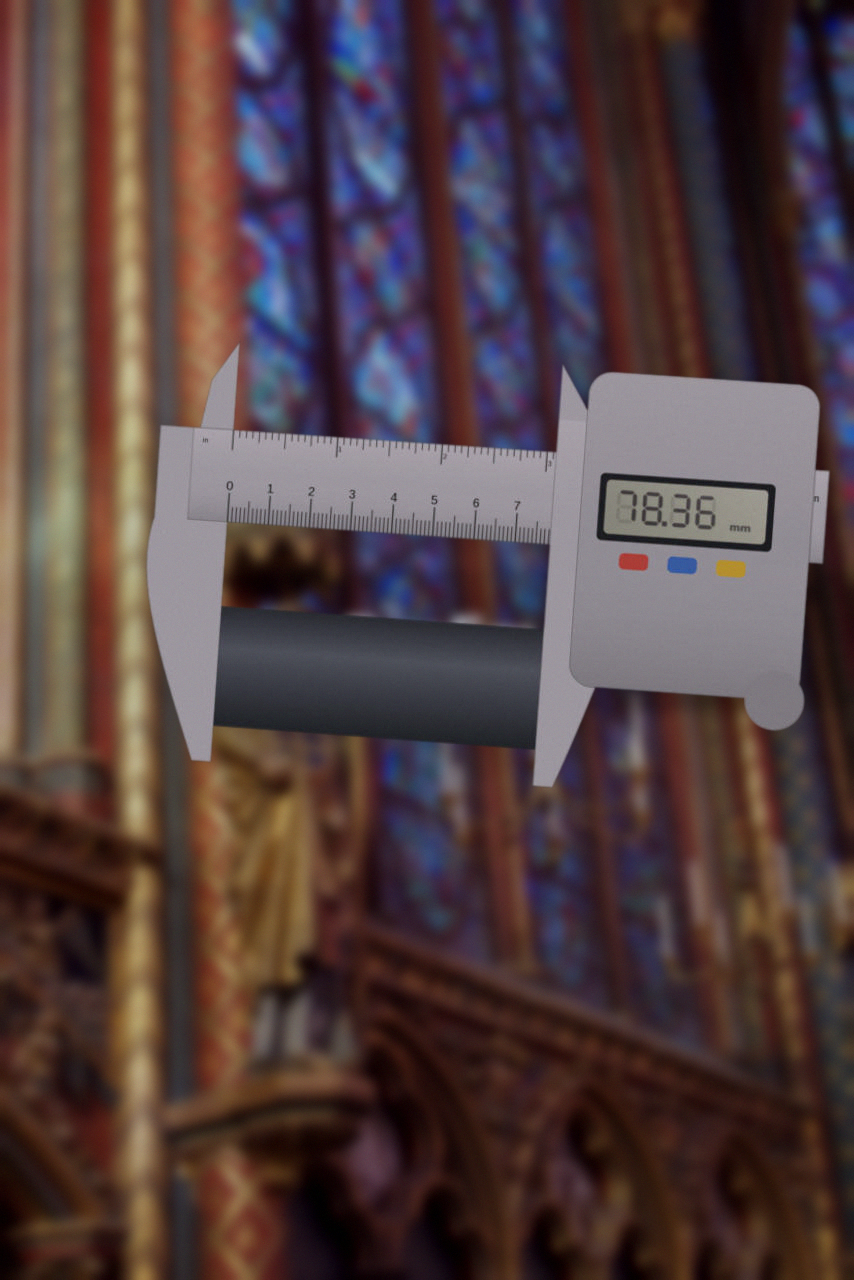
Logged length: 78.36 mm
